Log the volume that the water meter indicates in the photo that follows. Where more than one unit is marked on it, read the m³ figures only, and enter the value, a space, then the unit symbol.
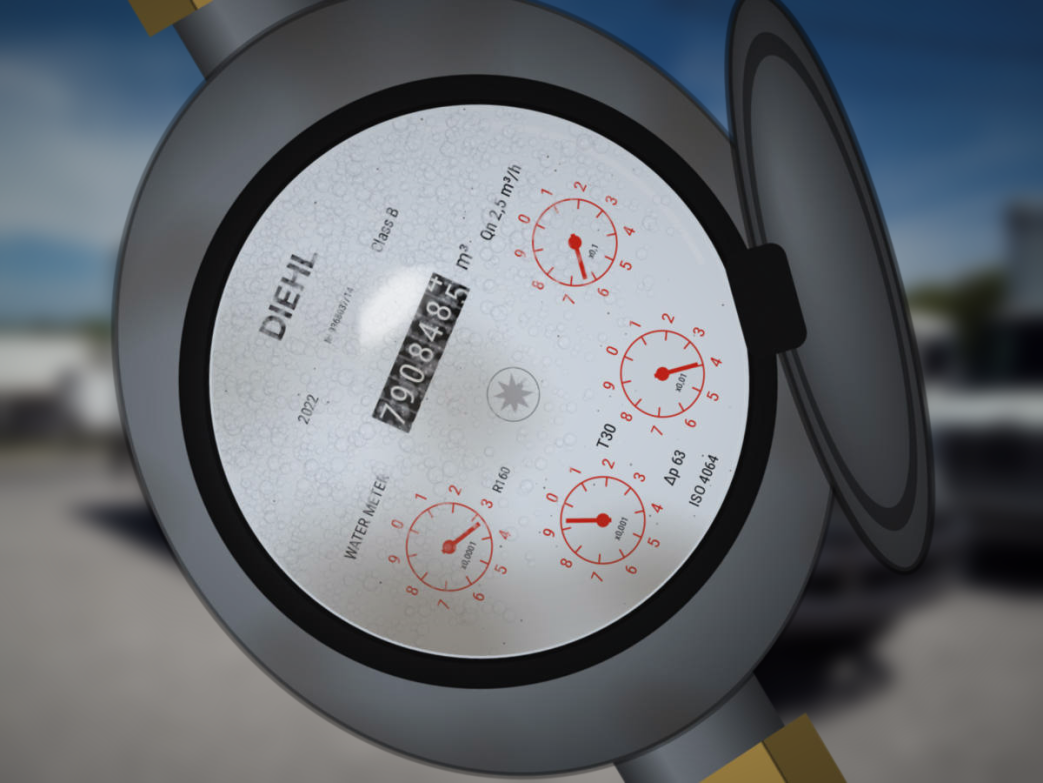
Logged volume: 7908484.6393 m³
